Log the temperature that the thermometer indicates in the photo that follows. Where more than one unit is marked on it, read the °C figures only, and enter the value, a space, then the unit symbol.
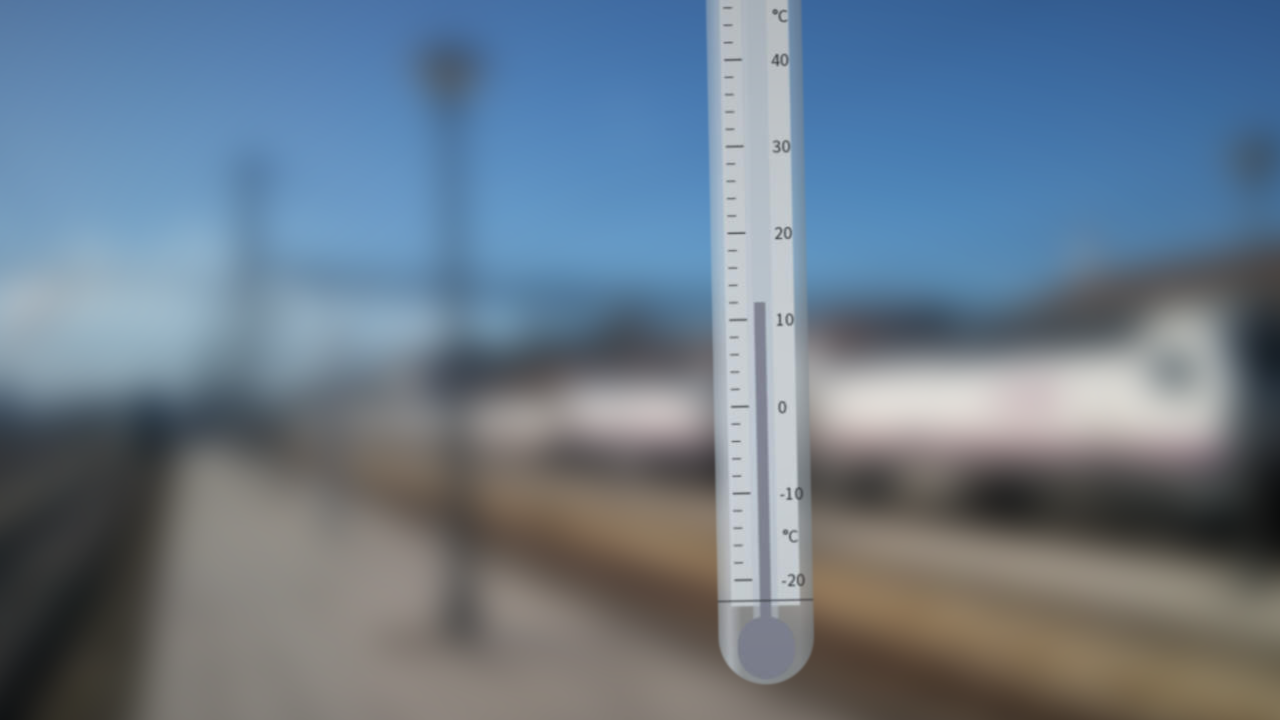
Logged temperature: 12 °C
